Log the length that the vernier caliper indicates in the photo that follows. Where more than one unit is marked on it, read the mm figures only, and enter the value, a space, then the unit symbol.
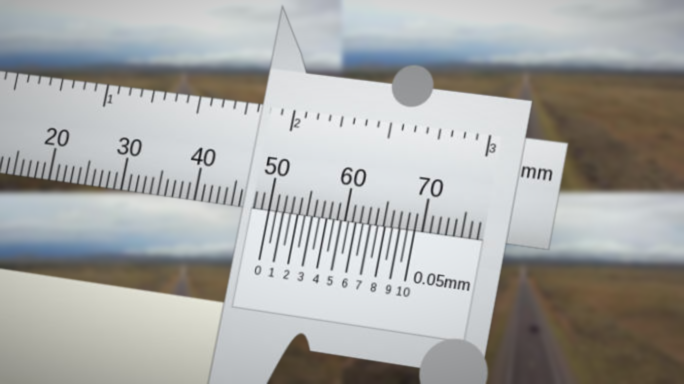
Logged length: 50.0 mm
